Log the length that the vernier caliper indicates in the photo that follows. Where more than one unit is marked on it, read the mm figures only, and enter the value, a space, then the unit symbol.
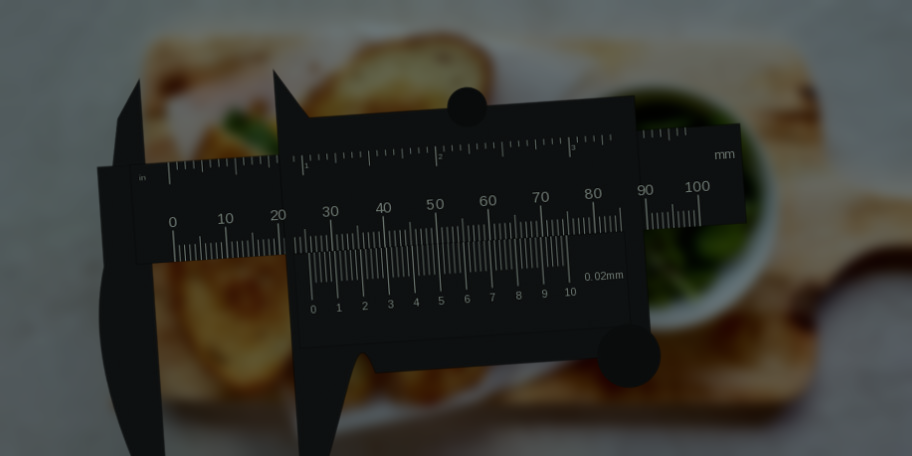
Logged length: 25.5 mm
